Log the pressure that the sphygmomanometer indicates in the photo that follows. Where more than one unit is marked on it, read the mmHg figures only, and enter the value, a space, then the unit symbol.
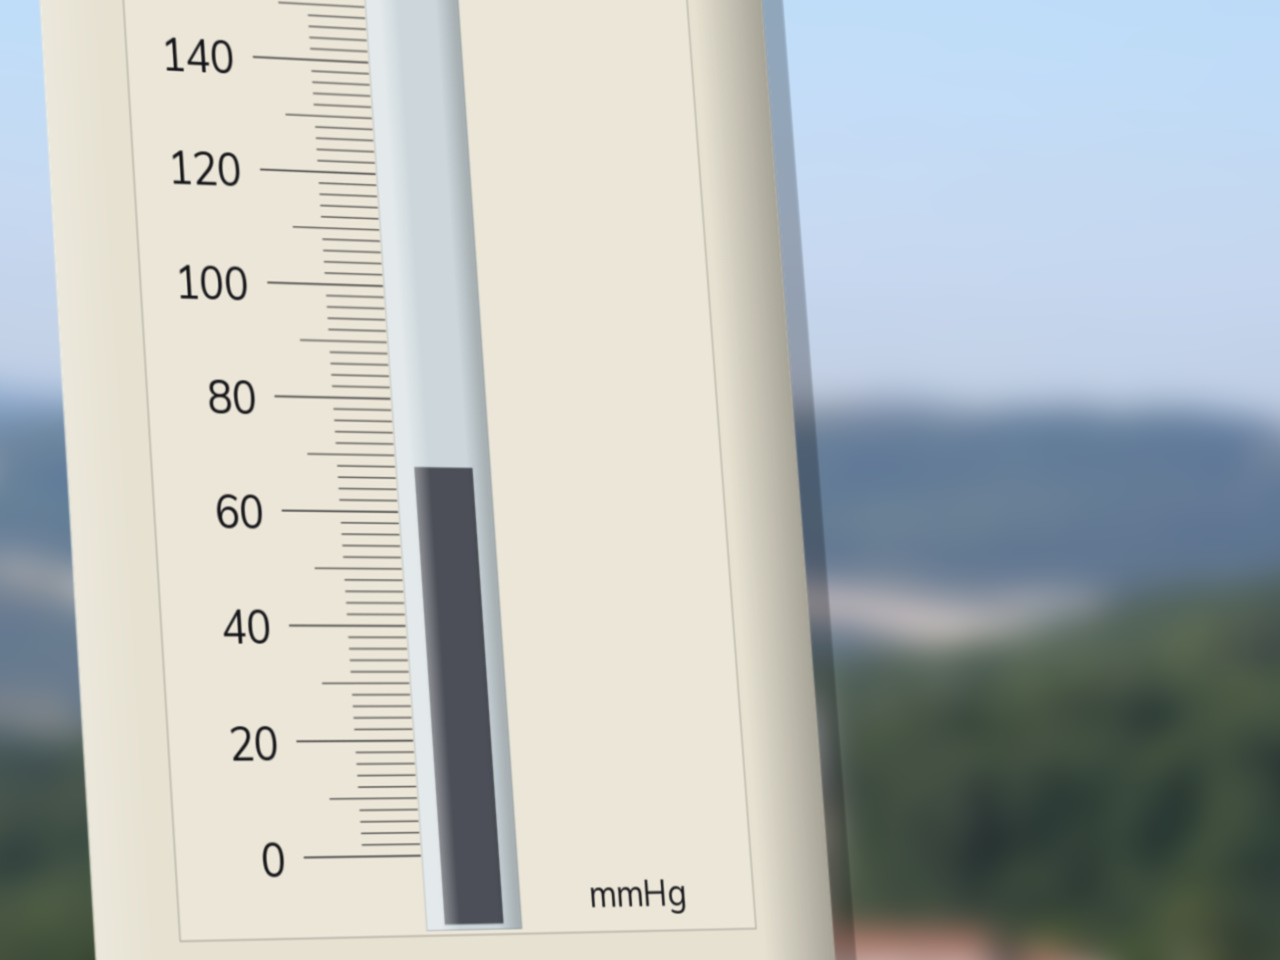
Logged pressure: 68 mmHg
